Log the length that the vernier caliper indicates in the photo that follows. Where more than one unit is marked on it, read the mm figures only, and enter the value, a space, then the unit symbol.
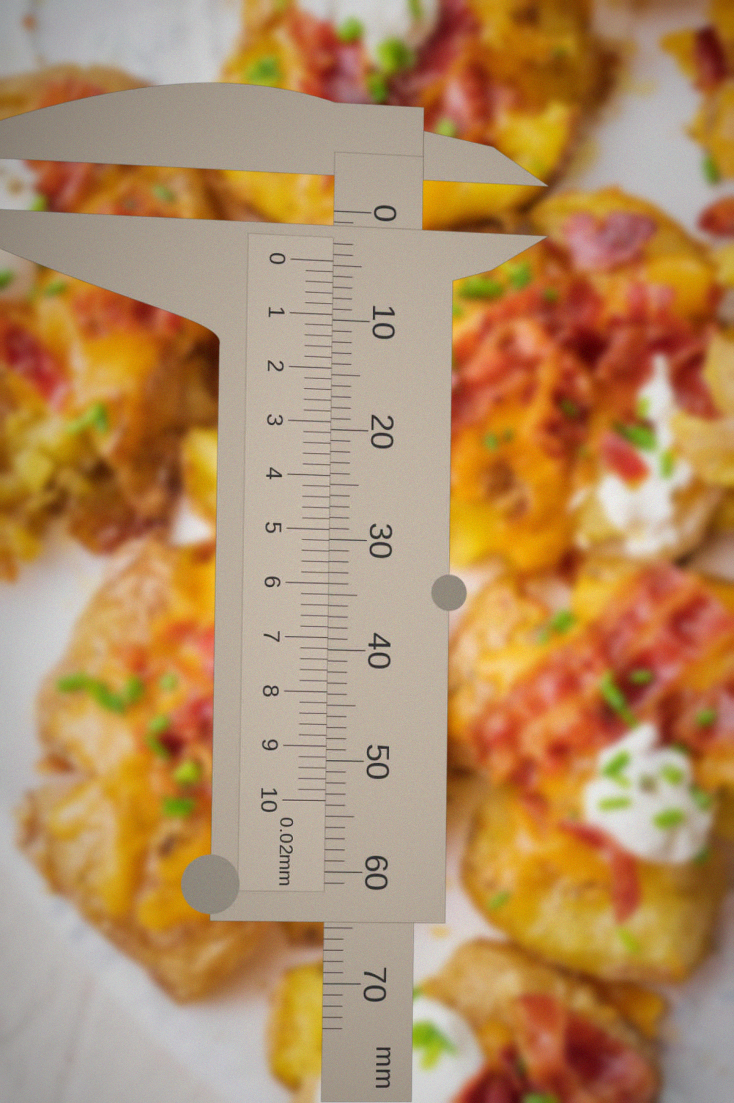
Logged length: 4.6 mm
